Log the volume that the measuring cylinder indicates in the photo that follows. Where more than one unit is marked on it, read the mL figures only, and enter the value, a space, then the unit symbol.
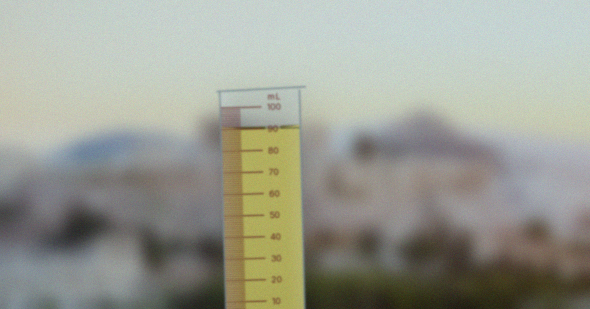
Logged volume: 90 mL
